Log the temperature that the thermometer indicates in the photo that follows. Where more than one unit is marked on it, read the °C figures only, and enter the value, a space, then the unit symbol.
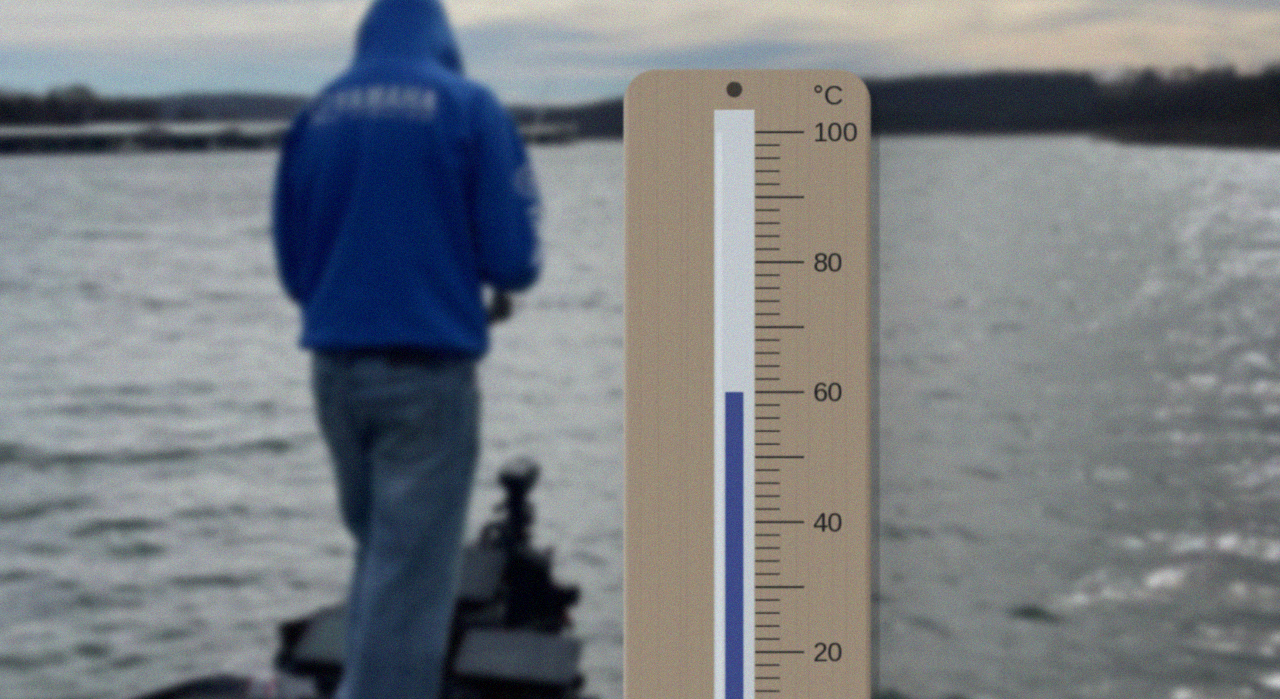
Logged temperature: 60 °C
